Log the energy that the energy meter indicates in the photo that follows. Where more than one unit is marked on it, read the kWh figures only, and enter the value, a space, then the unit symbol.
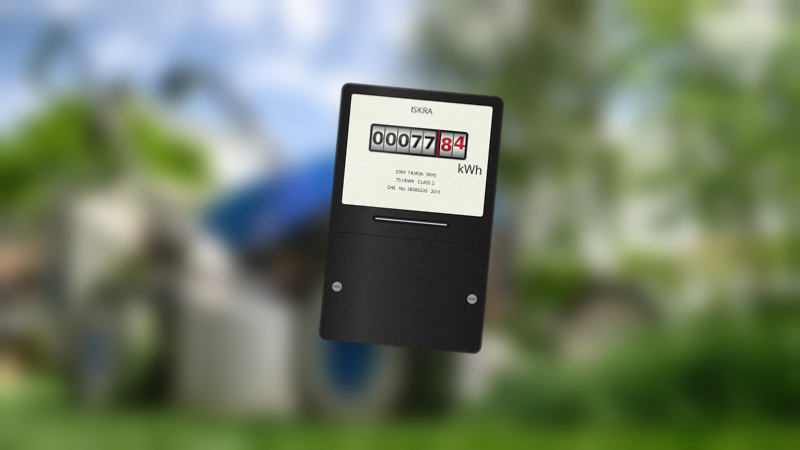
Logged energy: 77.84 kWh
